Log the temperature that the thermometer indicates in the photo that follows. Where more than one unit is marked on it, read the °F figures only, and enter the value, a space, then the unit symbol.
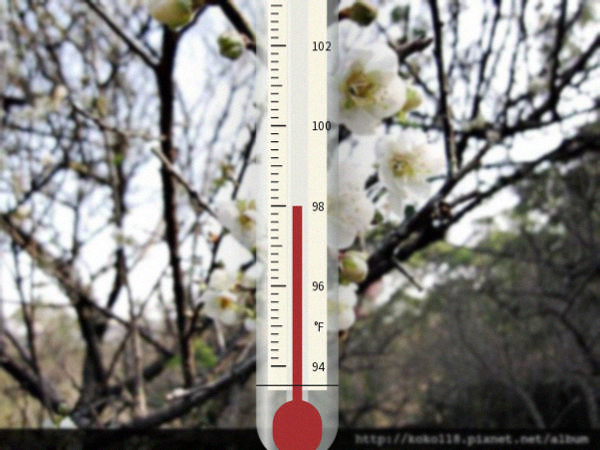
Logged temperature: 98 °F
